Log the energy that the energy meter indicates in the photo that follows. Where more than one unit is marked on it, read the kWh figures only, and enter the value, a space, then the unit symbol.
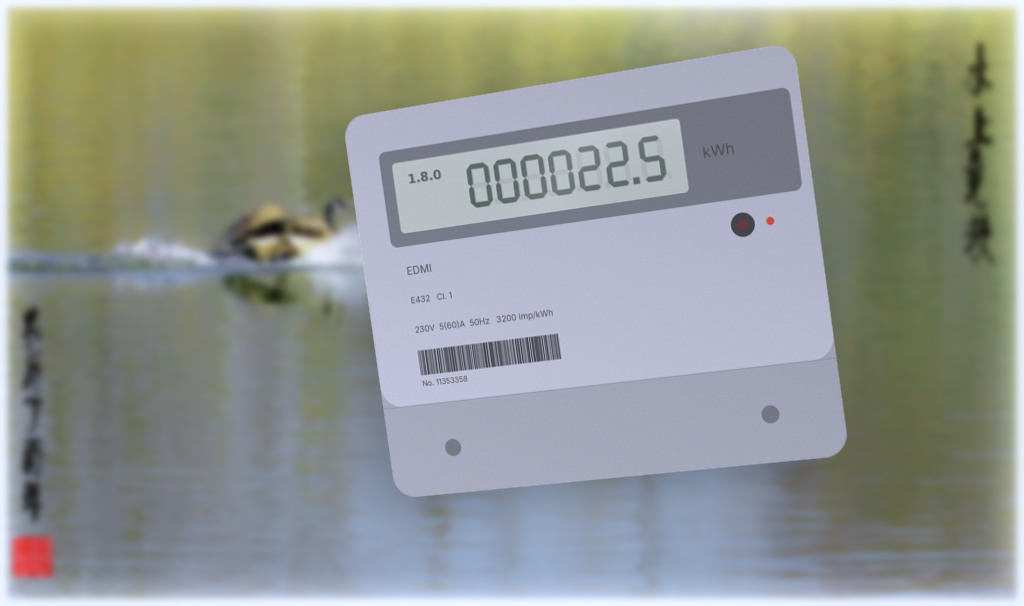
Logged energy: 22.5 kWh
